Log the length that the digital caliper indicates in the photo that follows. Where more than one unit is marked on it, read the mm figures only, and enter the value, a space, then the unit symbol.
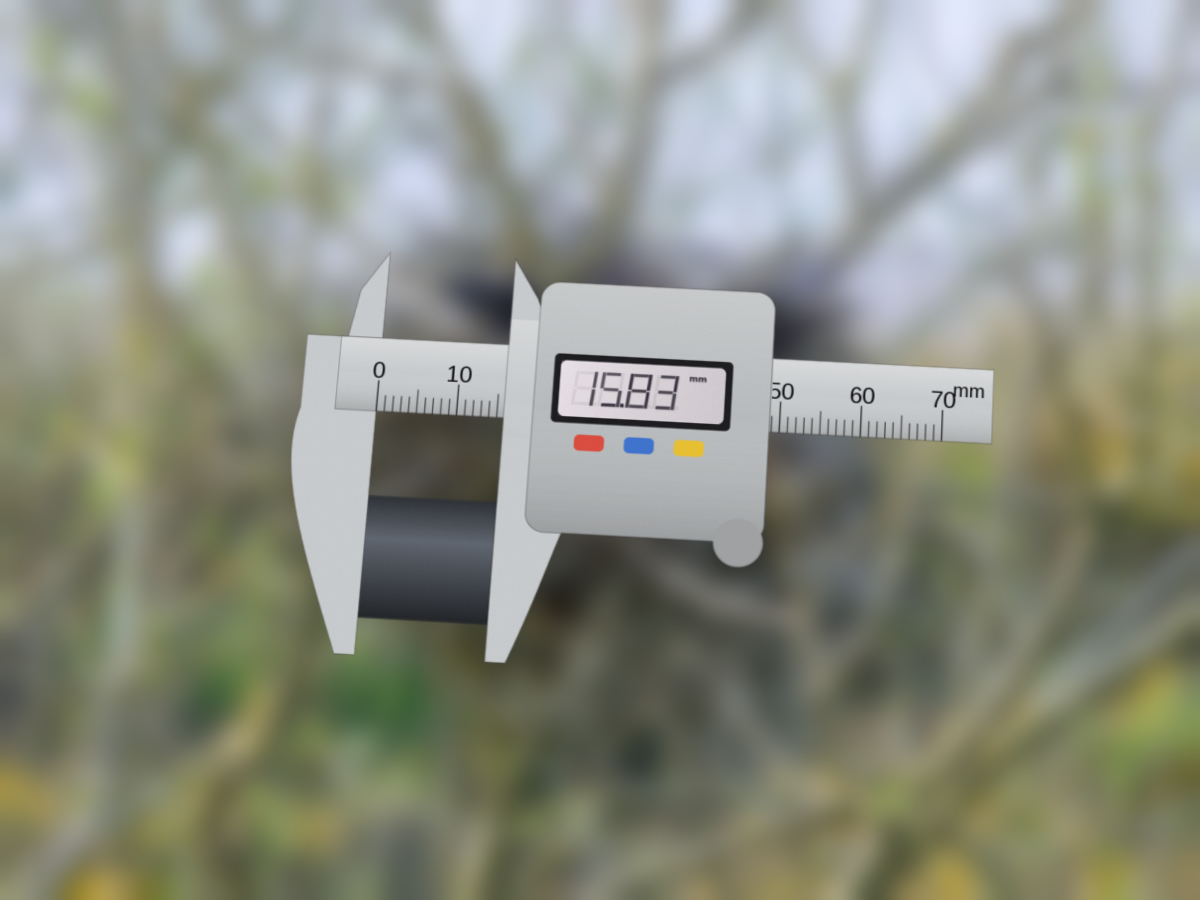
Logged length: 15.83 mm
